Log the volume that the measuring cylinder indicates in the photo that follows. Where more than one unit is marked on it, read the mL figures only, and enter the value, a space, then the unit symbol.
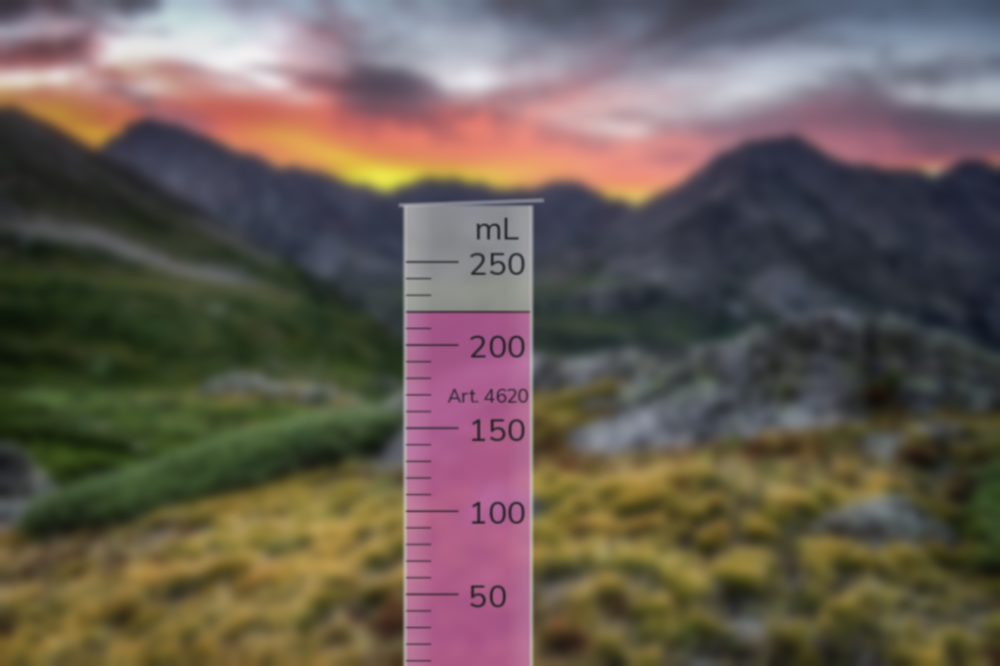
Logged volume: 220 mL
